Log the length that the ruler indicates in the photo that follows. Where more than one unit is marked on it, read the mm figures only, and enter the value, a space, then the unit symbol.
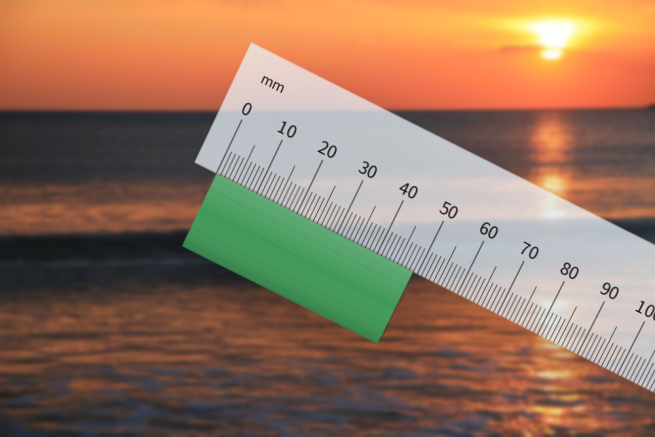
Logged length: 49 mm
